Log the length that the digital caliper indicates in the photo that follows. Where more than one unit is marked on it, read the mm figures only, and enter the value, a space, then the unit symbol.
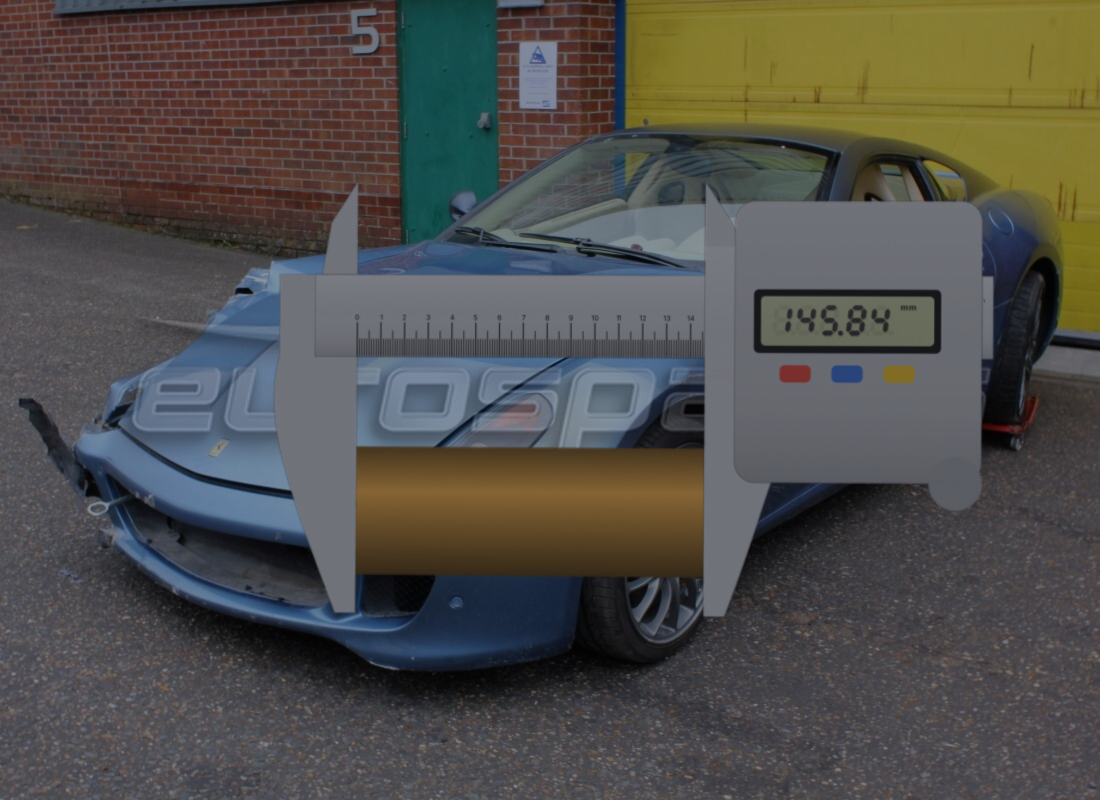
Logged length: 145.84 mm
